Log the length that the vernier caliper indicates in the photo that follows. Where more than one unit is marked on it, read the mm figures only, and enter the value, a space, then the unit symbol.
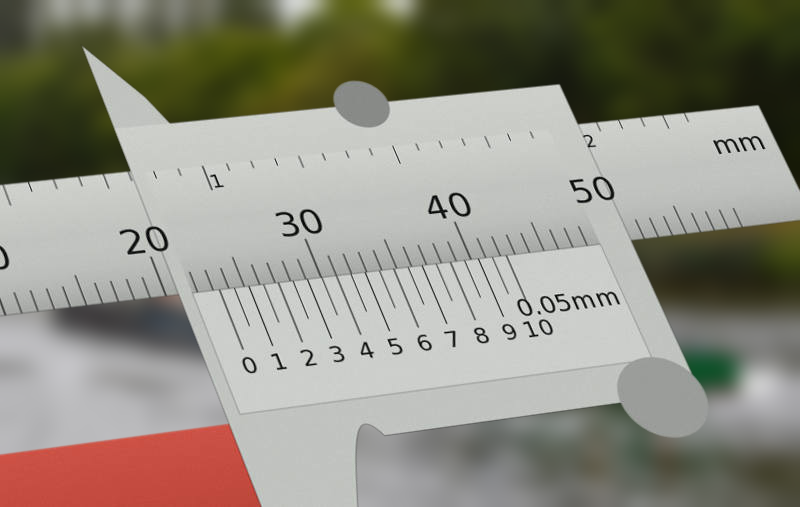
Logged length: 23.4 mm
